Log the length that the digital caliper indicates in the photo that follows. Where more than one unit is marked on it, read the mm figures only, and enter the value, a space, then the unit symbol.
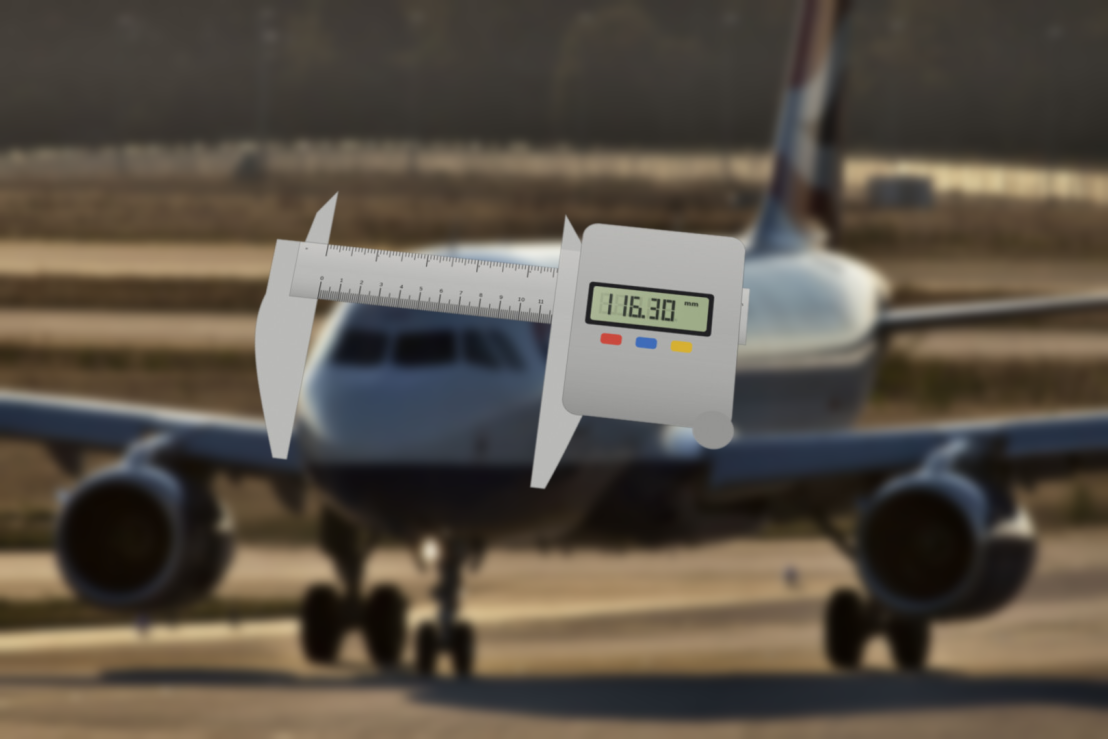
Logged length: 116.30 mm
